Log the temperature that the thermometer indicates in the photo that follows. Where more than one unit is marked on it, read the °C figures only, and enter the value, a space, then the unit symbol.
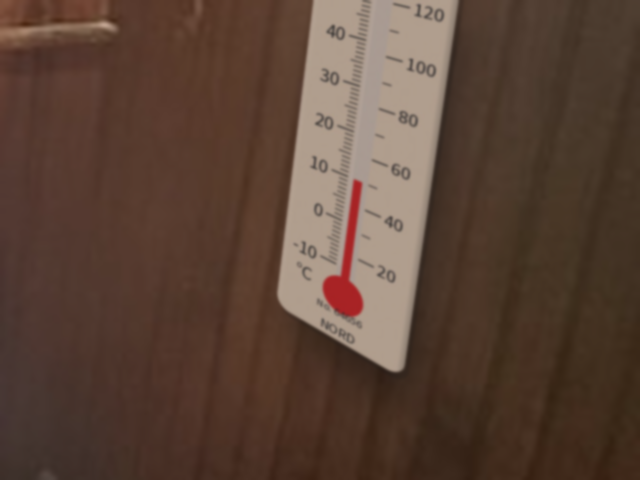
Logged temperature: 10 °C
